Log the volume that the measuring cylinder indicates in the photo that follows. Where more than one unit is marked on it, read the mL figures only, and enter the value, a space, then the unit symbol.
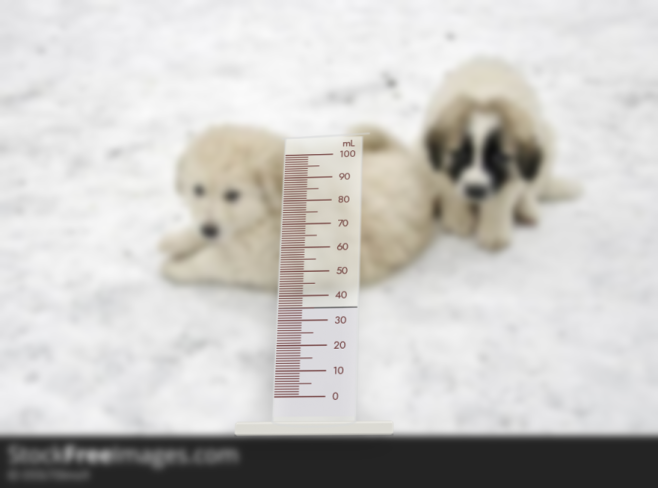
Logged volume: 35 mL
